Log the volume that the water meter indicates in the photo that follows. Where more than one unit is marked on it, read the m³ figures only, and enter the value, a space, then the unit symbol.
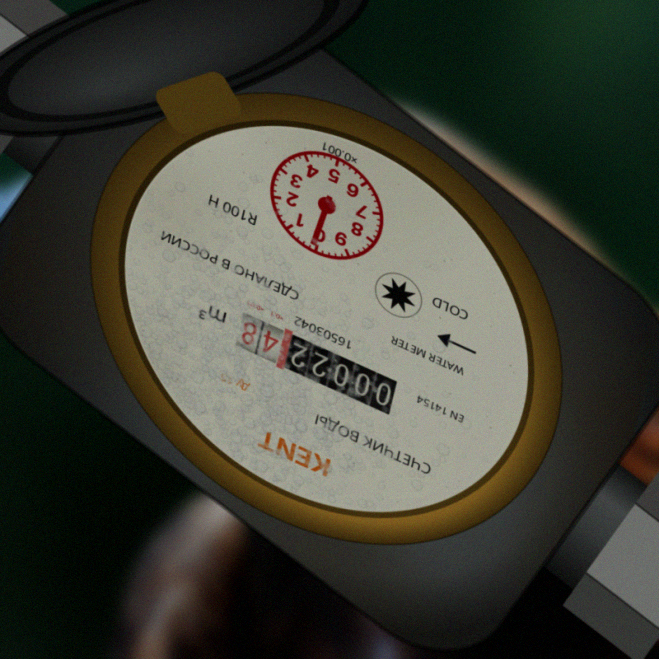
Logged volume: 22.480 m³
